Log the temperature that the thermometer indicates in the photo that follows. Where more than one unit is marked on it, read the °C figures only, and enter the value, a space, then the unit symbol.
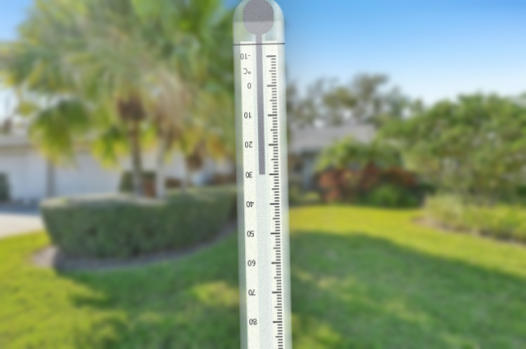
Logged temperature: 30 °C
